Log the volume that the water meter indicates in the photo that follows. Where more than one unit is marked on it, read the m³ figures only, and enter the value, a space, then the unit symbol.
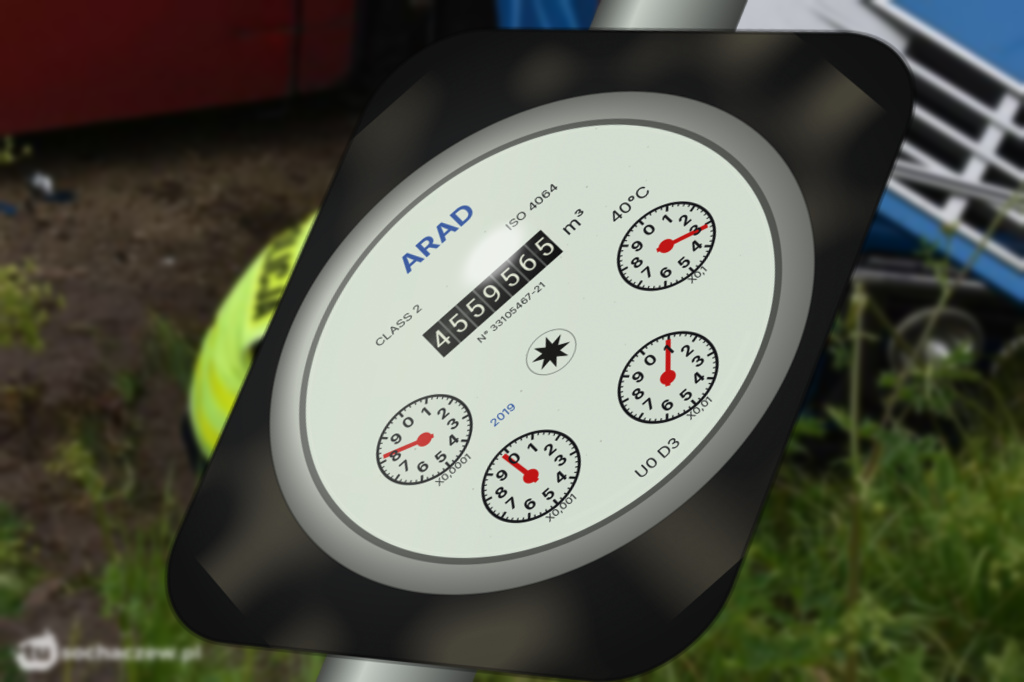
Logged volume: 4559565.3098 m³
